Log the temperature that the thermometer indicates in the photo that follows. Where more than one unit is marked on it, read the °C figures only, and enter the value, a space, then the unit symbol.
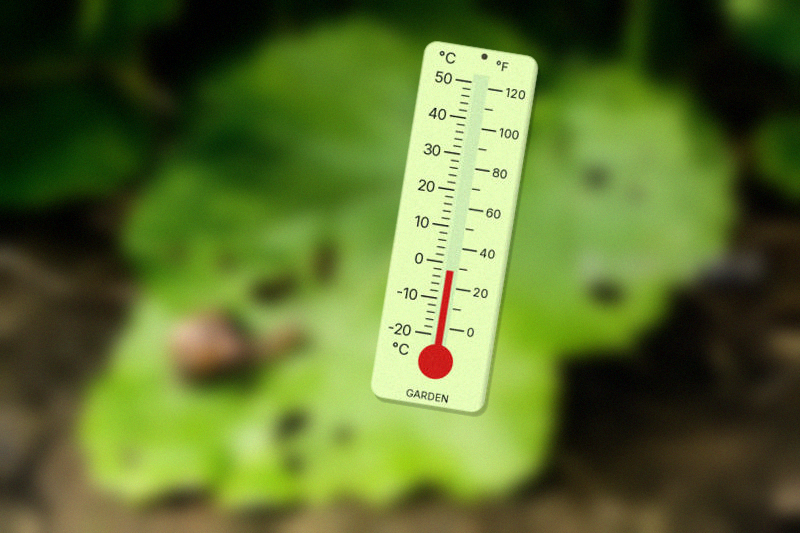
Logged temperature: -2 °C
